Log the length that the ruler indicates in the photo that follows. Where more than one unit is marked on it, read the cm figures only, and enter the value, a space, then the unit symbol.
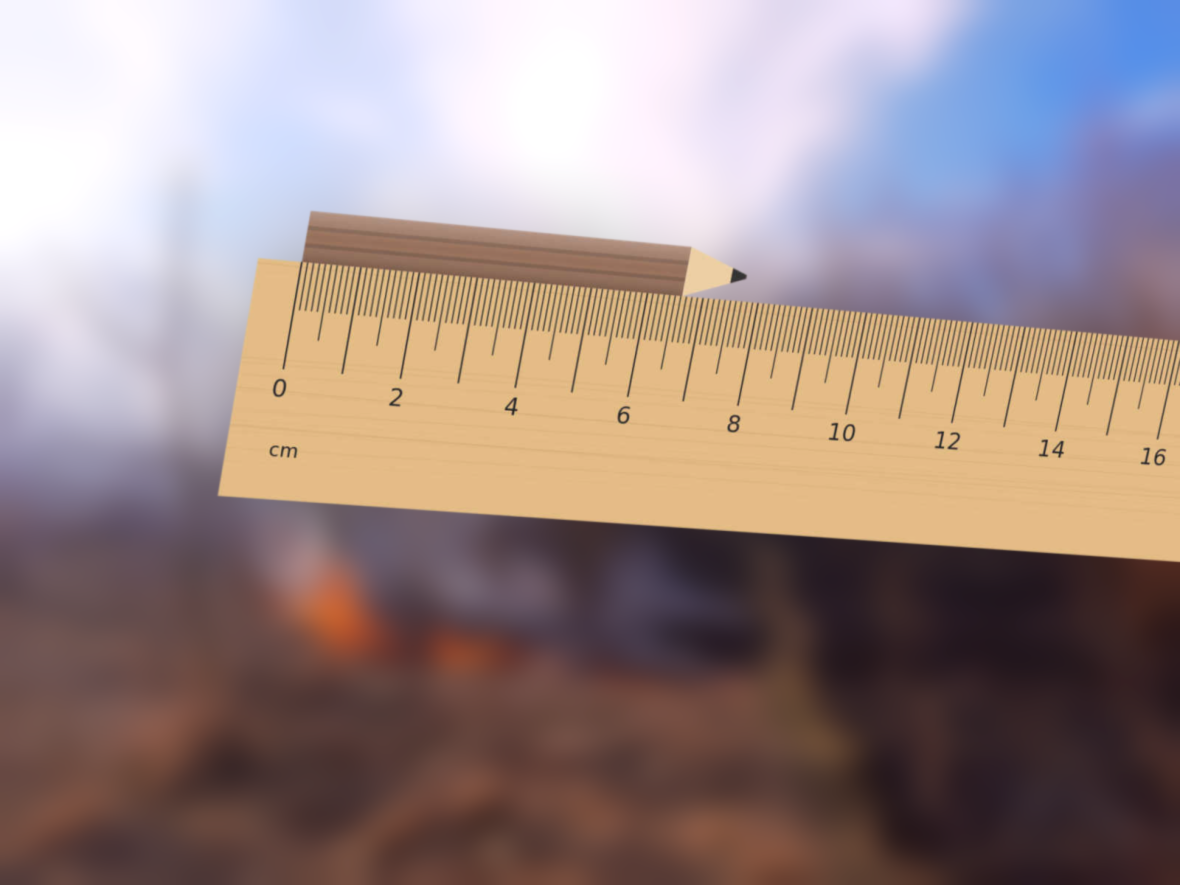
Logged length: 7.7 cm
